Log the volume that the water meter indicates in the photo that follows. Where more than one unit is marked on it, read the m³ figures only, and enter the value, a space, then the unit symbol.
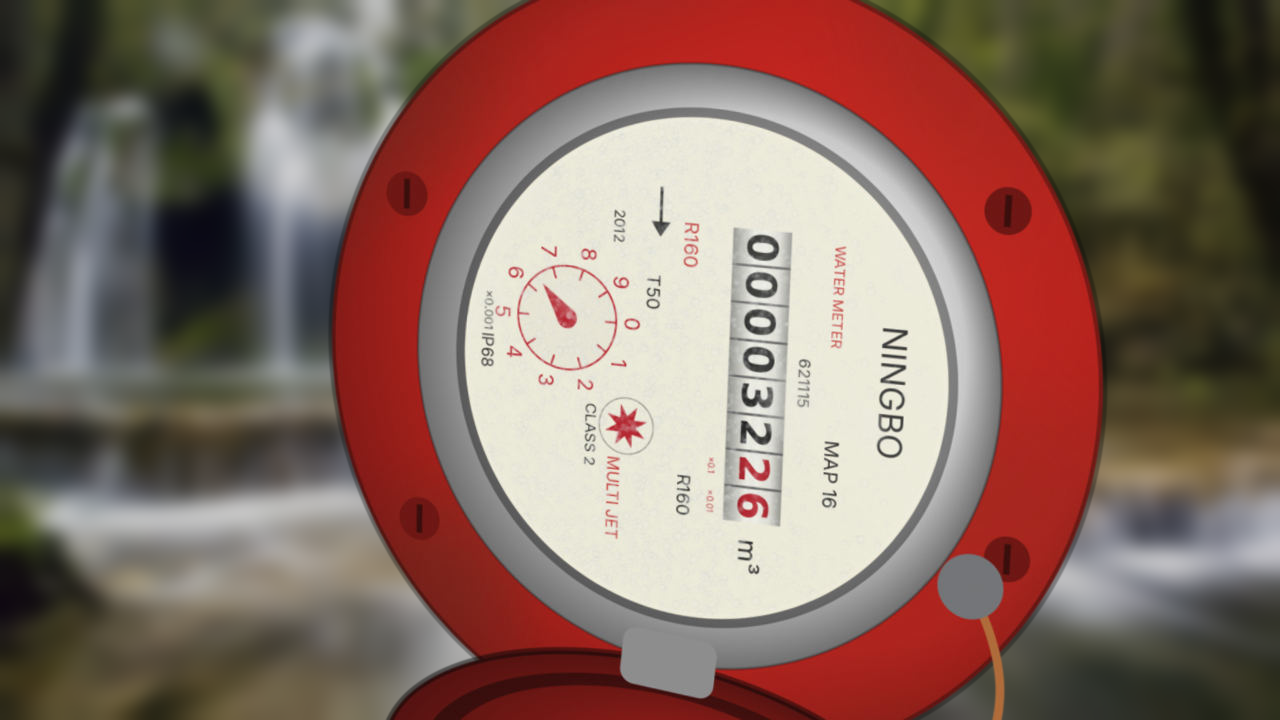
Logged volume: 32.266 m³
